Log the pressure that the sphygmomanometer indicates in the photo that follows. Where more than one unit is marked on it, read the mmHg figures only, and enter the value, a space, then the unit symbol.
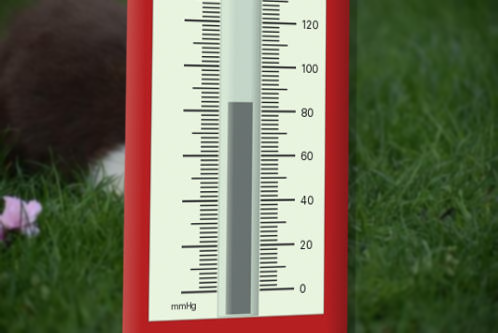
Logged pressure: 84 mmHg
